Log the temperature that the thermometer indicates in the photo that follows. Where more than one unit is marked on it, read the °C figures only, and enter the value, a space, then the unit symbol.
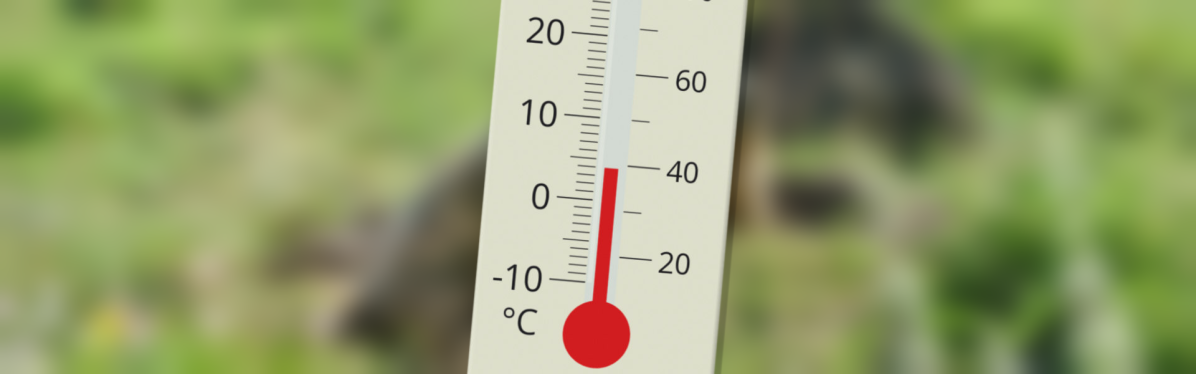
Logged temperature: 4 °C
